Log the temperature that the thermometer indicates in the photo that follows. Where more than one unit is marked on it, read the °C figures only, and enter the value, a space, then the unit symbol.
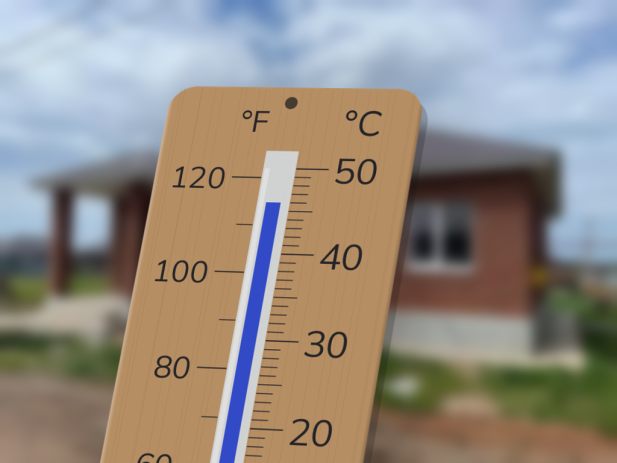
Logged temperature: 46 °C
